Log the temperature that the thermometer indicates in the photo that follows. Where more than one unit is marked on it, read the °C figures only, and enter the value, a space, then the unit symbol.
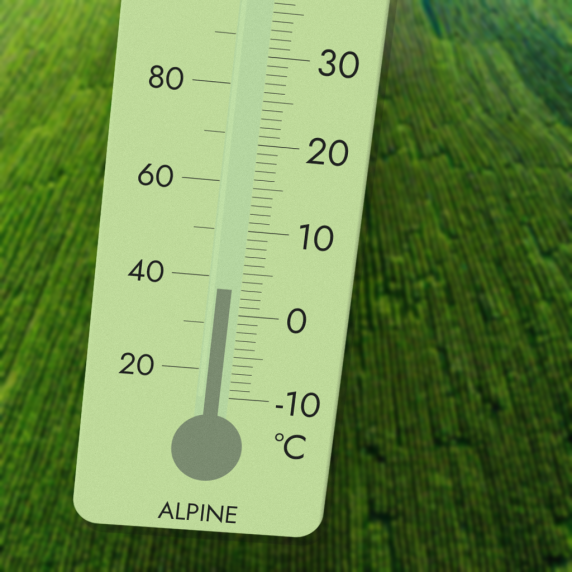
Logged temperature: 3 °C
